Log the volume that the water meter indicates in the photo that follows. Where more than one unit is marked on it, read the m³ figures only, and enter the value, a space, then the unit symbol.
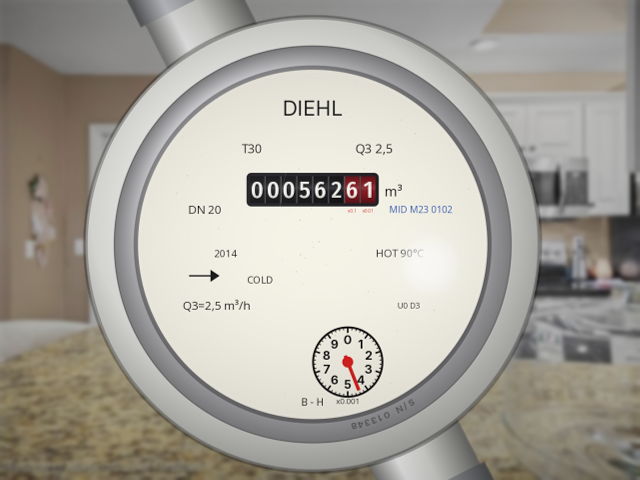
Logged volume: 562.614 m³
